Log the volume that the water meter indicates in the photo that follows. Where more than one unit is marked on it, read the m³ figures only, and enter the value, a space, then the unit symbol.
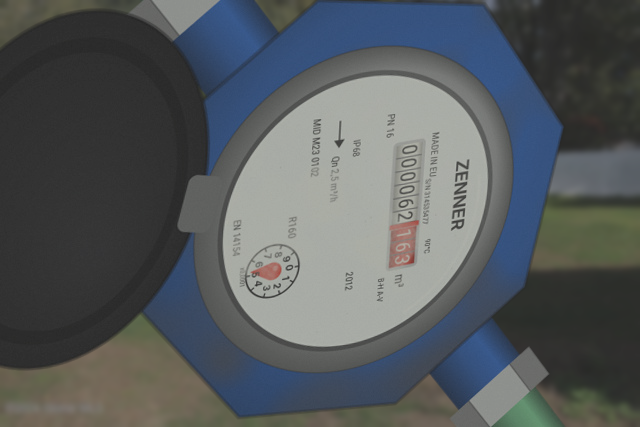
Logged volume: 62.1635 m³
